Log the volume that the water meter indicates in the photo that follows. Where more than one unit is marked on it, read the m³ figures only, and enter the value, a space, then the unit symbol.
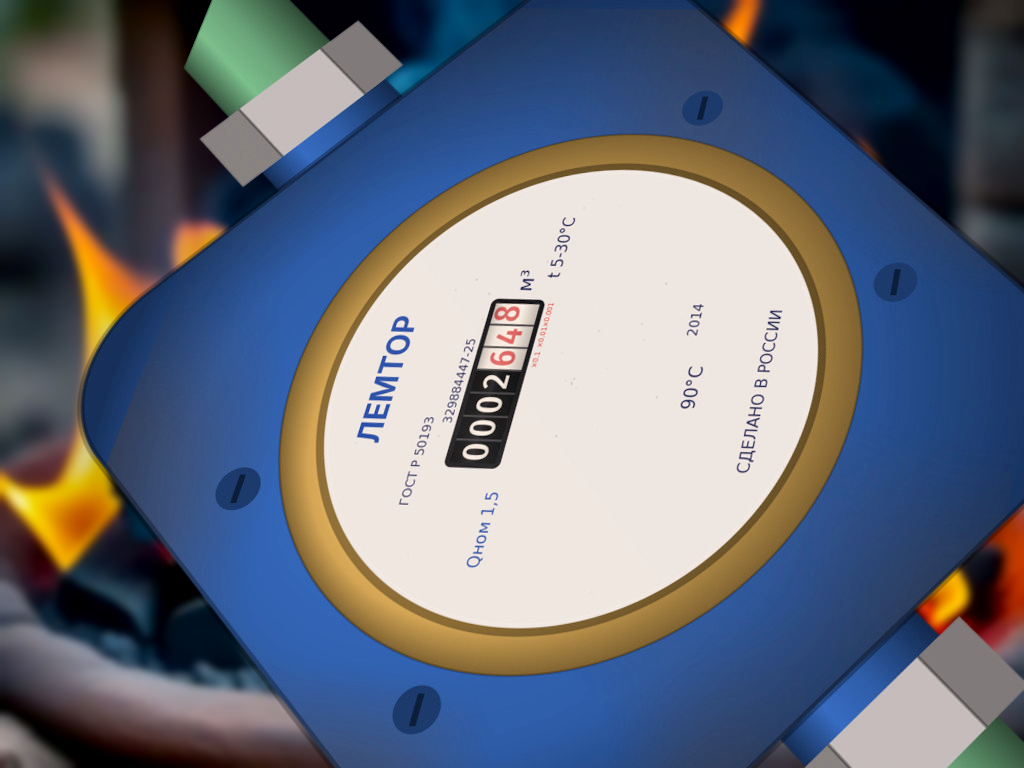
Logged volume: 2.648 m³
